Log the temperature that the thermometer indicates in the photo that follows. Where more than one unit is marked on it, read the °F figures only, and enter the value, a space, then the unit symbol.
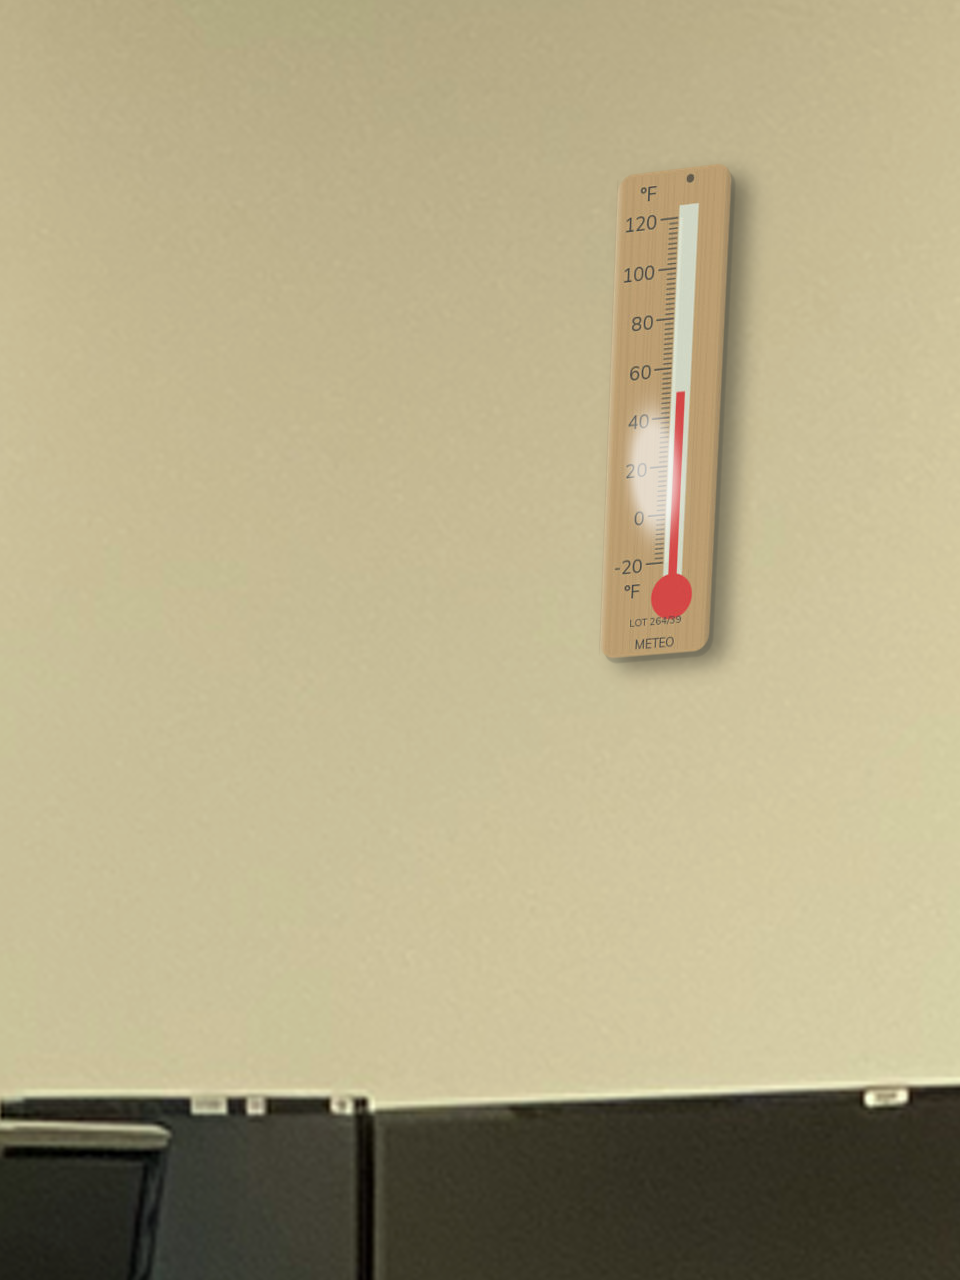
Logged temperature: 50 °F
